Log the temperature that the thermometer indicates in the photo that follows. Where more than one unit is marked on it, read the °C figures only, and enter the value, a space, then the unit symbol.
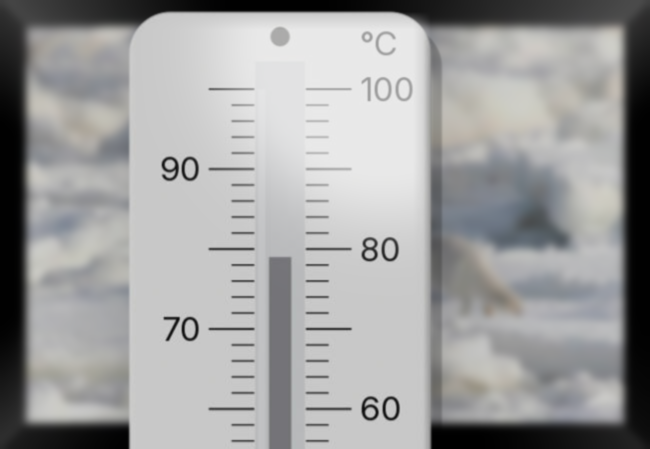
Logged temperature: 79 °C
